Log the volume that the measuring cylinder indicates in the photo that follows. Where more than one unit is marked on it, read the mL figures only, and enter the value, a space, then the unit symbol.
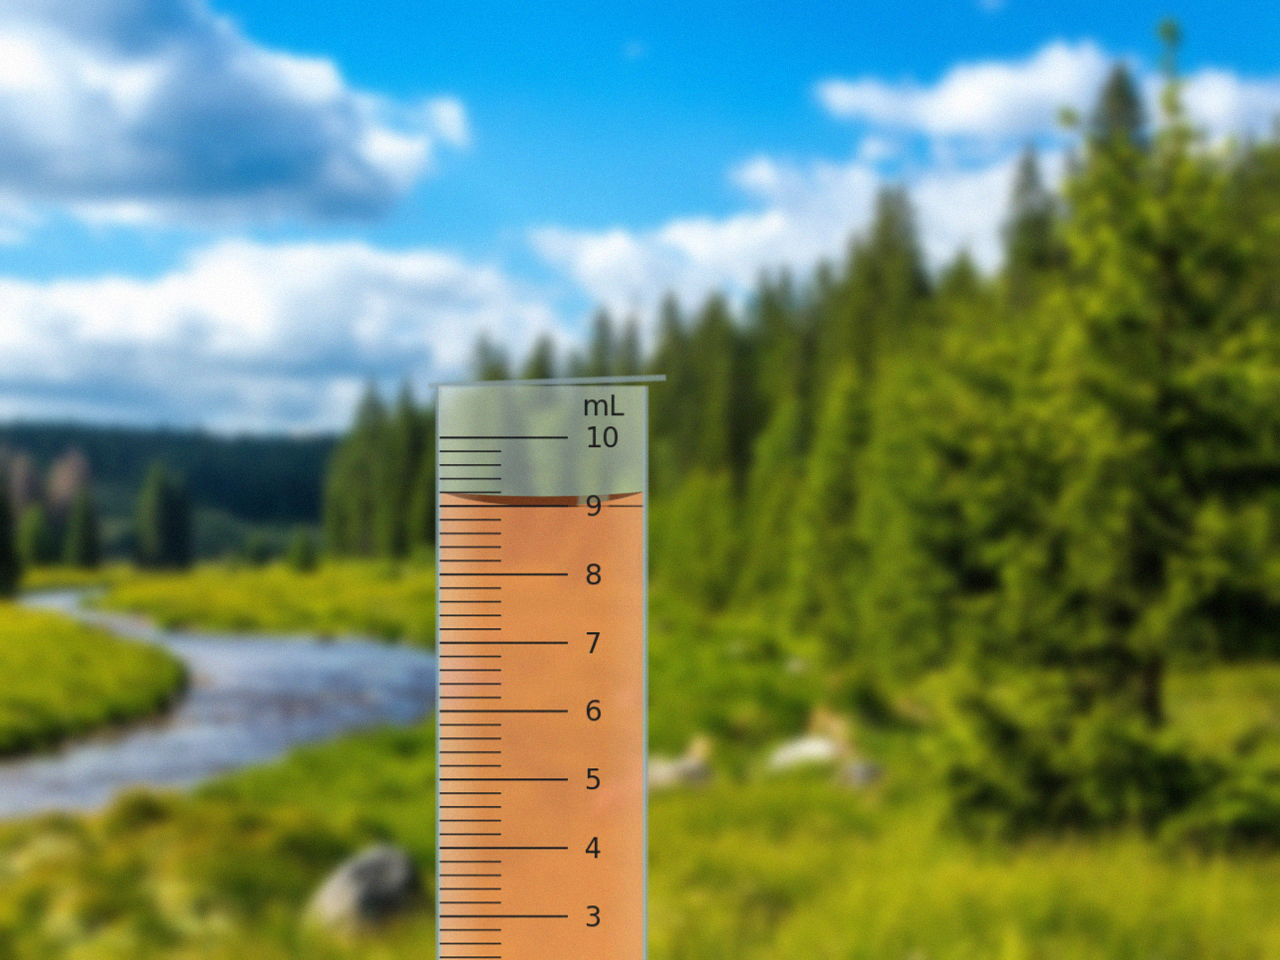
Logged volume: 9 mL
